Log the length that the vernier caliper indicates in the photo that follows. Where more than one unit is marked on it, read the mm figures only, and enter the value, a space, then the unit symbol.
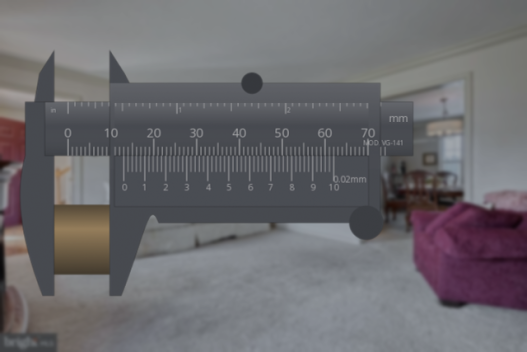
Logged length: 13.0 mm
